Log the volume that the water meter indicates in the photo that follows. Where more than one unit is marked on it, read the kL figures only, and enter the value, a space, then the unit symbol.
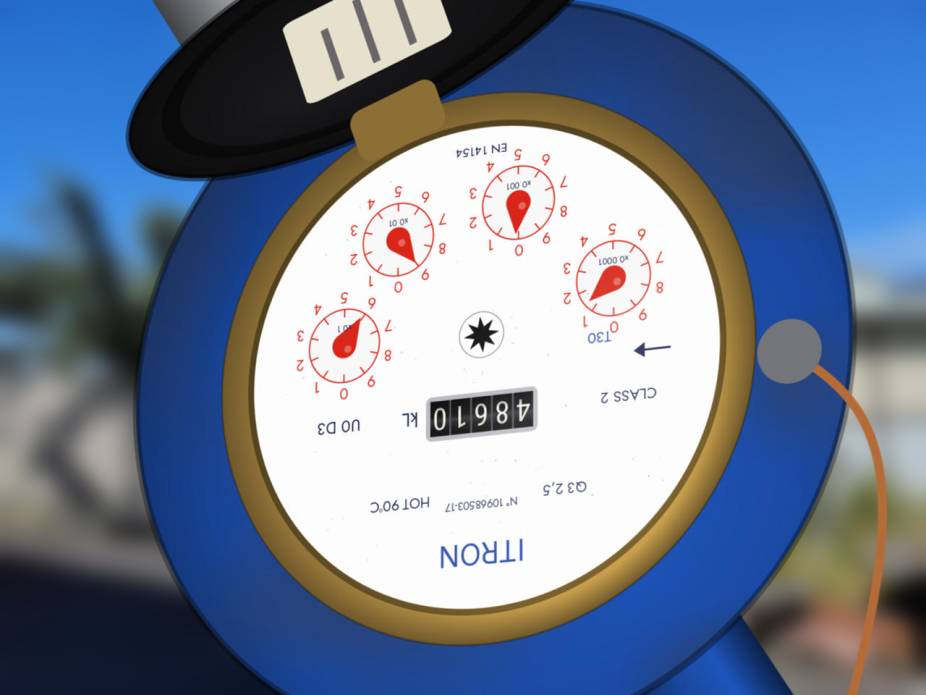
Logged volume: 48610.5901 kL
